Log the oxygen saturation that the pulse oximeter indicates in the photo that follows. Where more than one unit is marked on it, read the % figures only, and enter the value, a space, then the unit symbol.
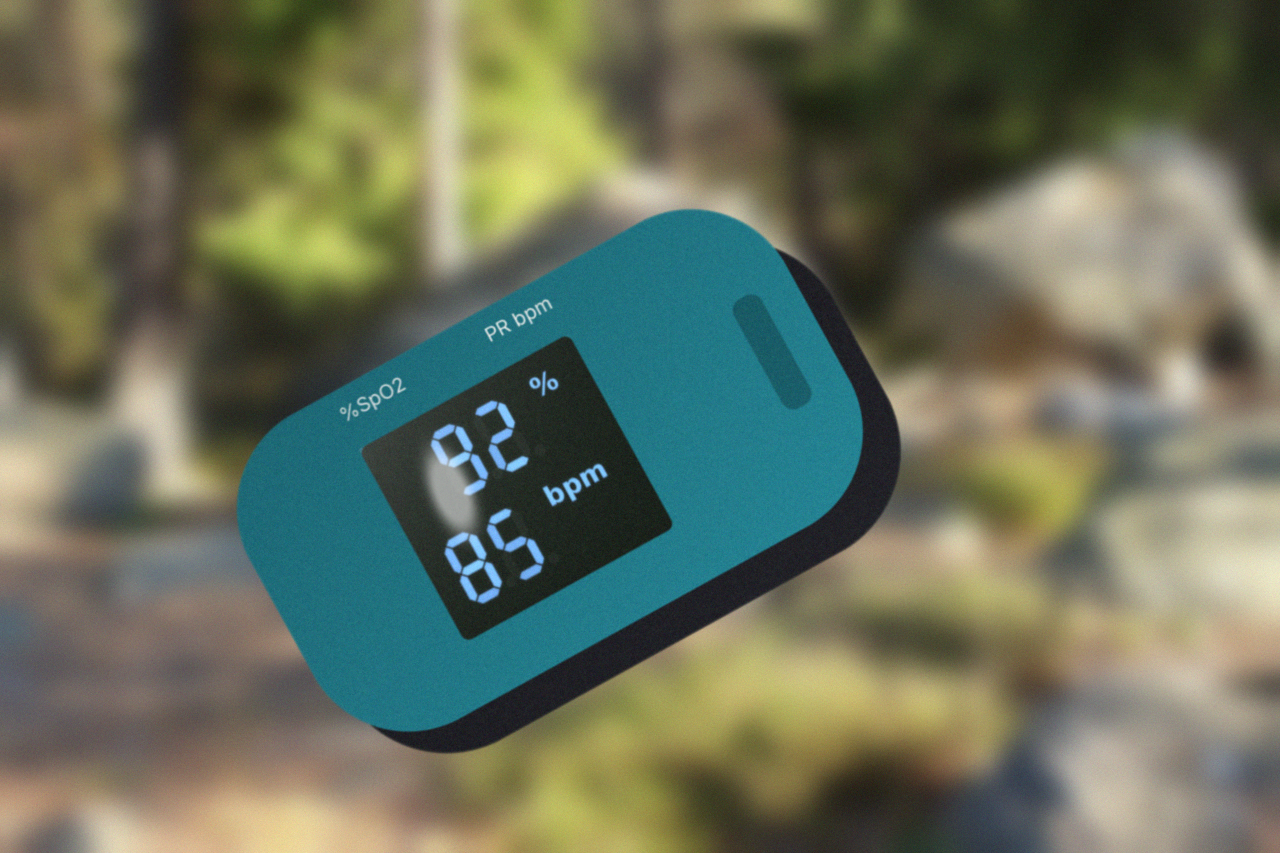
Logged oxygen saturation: 92 %
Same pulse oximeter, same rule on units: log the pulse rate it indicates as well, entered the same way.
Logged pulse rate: 85 bpm
